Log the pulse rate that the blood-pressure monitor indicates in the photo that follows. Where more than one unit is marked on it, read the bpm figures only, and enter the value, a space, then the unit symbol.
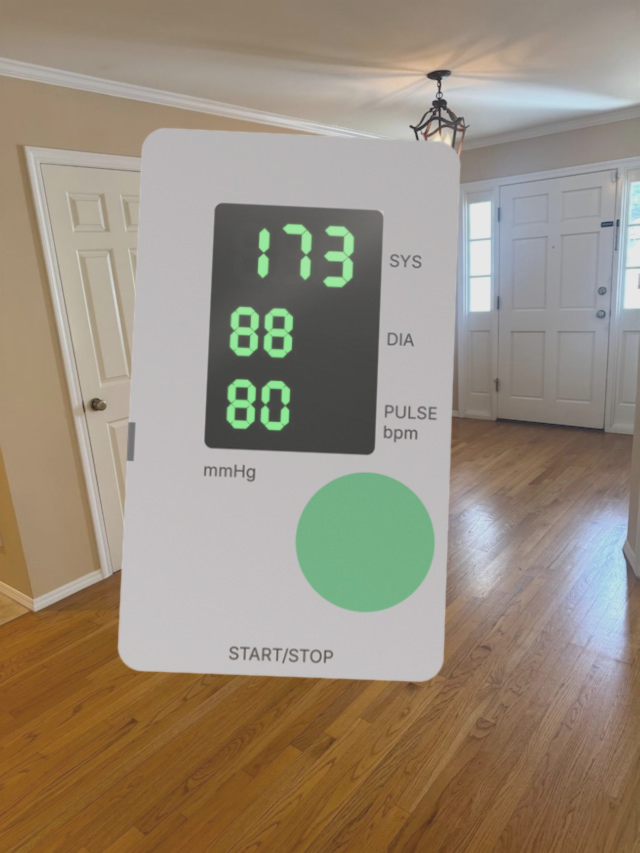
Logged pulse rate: 80 bpm
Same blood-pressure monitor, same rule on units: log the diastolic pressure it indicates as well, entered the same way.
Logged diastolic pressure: 88 mmHg
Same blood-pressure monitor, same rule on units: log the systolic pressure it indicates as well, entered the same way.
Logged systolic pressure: 173 mmHg
